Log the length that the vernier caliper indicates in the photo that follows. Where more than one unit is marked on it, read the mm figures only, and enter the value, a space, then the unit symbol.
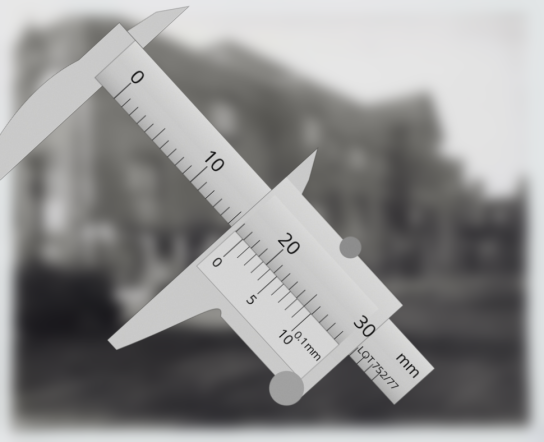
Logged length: 16.9 mm
